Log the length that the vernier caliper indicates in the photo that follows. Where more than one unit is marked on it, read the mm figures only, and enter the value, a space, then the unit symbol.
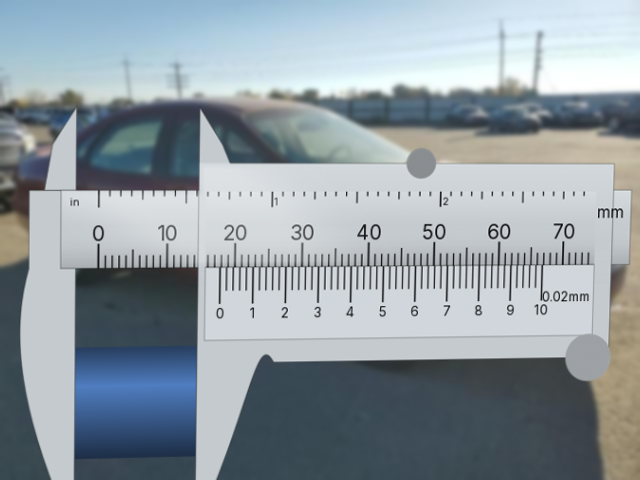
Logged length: 17.8 mm
